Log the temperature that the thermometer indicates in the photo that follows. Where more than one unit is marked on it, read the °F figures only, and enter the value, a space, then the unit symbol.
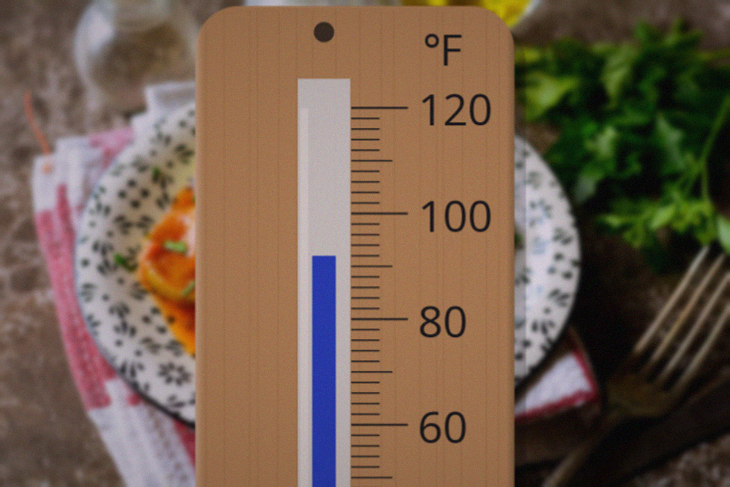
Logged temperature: 92 °F
